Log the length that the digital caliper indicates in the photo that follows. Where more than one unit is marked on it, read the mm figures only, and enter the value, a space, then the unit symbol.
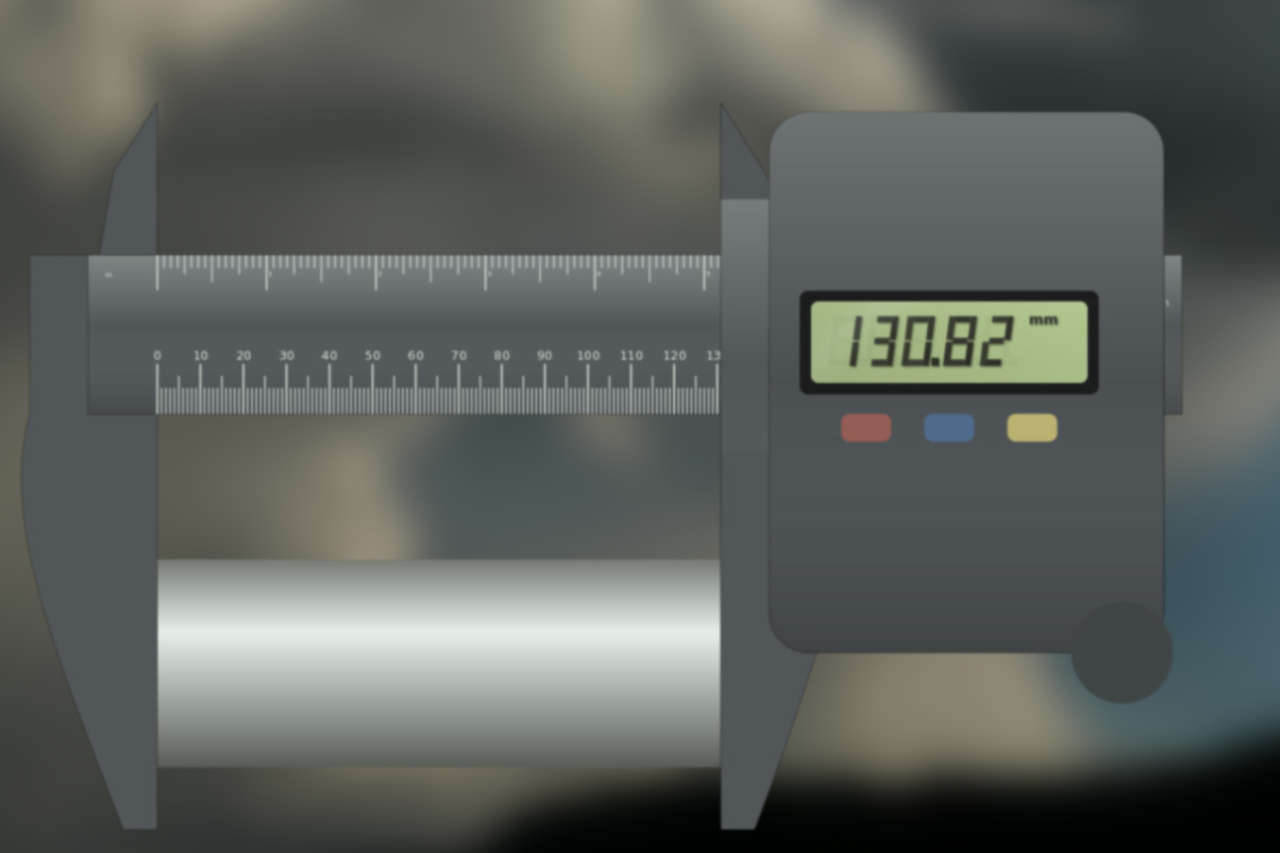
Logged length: 130.82 mm
